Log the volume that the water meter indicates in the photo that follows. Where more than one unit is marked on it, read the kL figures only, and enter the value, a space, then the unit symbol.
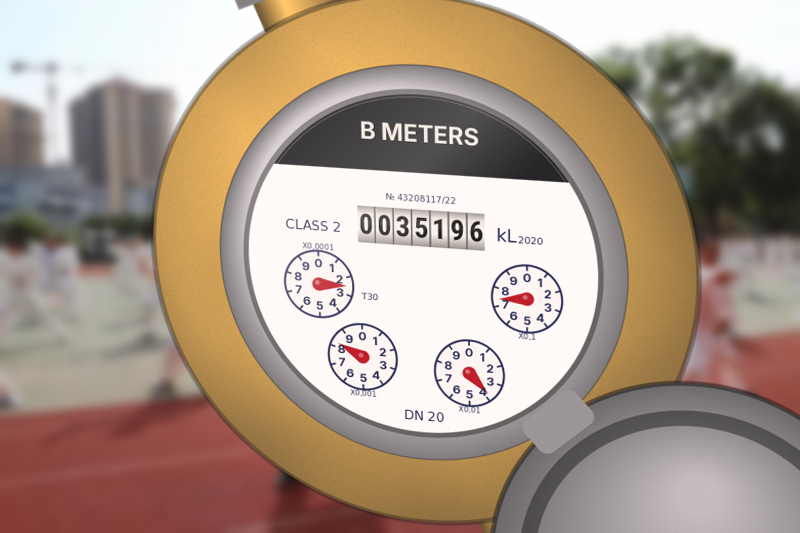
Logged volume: 35196.7382 kL
